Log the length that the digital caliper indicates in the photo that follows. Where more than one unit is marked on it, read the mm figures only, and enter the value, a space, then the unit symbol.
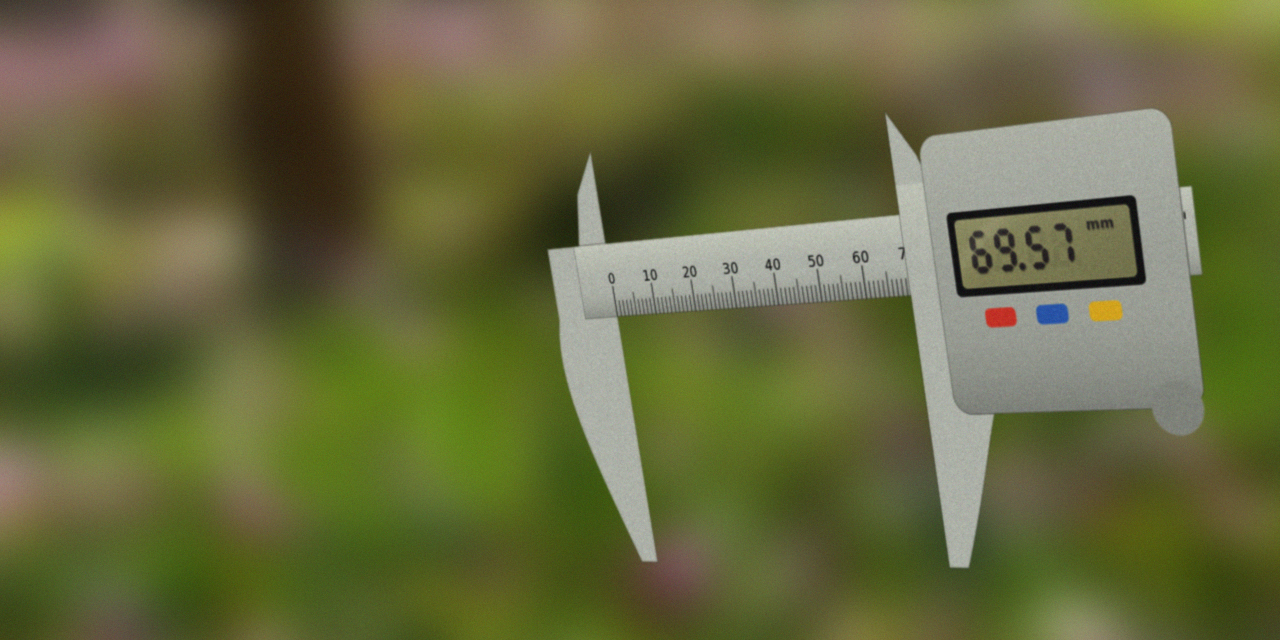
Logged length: 69.57 mm
